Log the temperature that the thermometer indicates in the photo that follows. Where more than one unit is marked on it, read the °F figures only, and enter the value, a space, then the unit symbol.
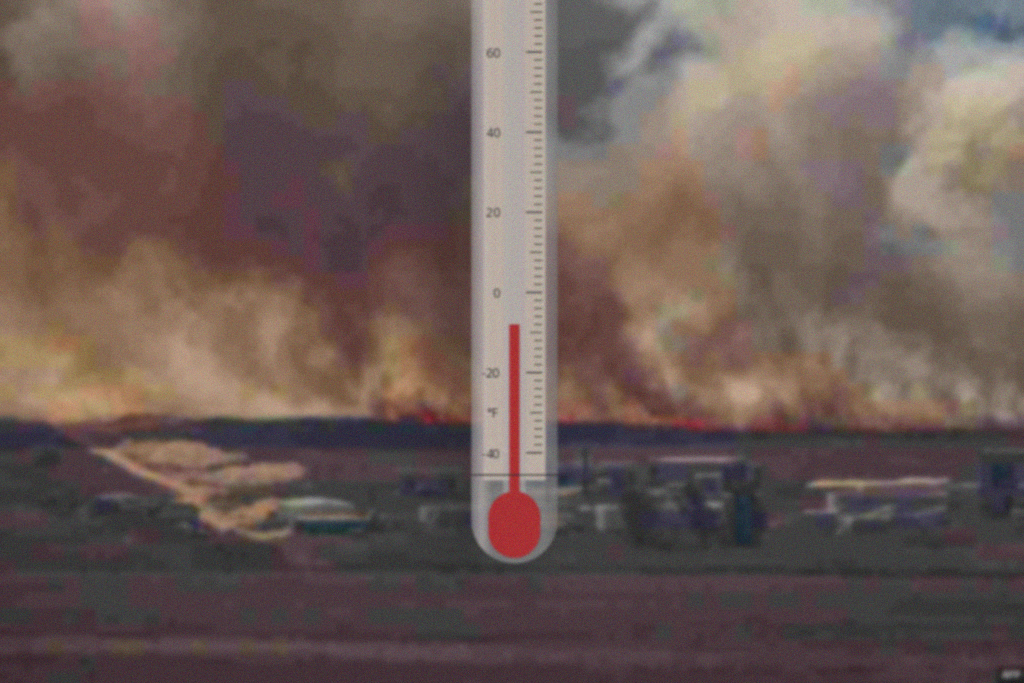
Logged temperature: -8 °F
